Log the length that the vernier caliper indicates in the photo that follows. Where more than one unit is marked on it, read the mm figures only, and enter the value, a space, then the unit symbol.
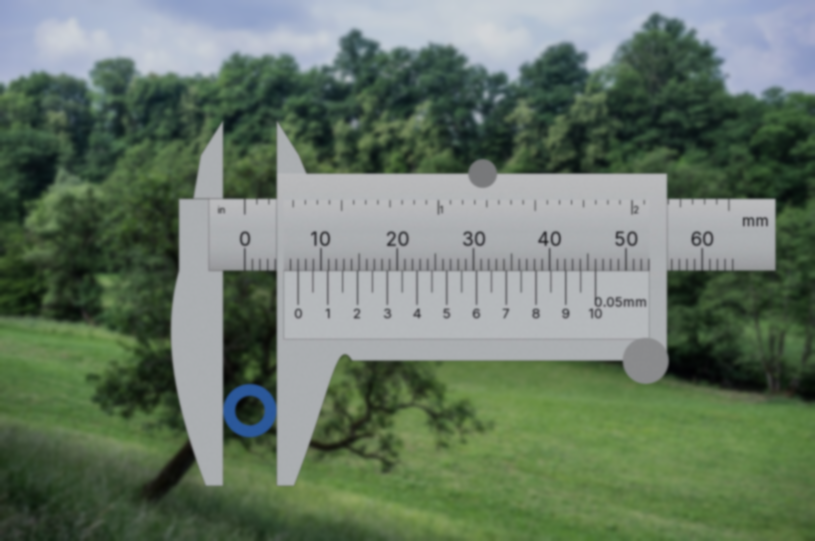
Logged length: 7.0 mm
